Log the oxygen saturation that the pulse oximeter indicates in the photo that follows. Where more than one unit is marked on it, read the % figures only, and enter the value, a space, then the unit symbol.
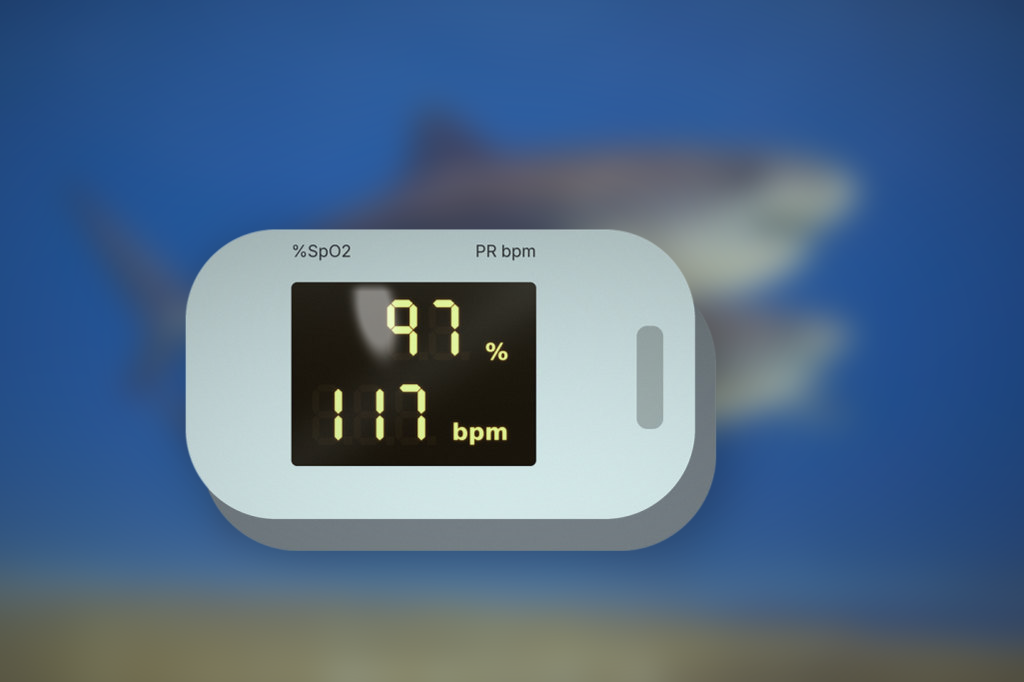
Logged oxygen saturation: 97 %
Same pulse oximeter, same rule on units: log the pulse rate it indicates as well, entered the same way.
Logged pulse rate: 117 bpm
